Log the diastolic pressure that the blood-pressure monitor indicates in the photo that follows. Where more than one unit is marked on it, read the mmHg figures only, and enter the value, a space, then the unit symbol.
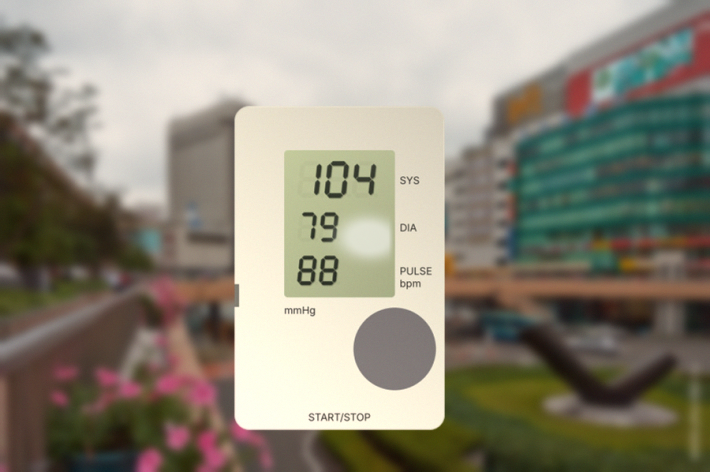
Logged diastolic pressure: 79 mmHg
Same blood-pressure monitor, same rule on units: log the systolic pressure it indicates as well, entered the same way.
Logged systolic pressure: 104 mmHg
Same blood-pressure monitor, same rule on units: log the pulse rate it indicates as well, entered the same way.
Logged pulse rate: 88 bpm
